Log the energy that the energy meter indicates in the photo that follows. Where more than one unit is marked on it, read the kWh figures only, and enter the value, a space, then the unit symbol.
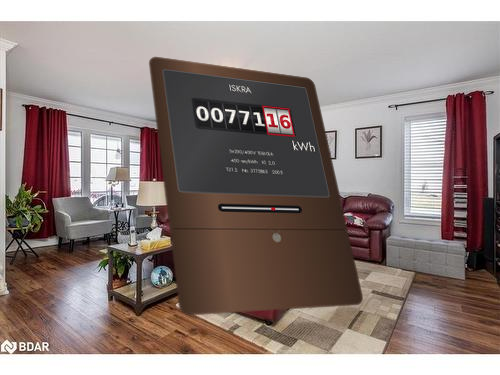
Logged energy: 771.16 kWh
